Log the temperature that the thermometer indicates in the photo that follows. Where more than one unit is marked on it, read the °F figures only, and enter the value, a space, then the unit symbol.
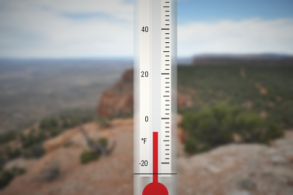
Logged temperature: -6 °F
